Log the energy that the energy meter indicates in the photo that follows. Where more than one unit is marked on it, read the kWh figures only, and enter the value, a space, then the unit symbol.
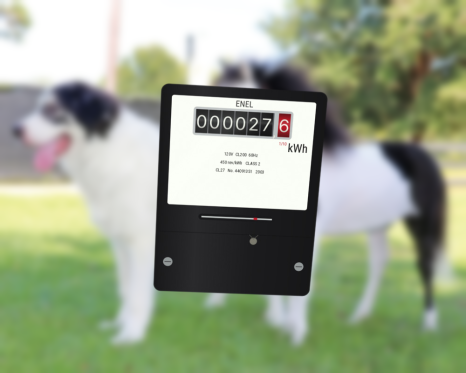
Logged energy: 27.6 kWh
